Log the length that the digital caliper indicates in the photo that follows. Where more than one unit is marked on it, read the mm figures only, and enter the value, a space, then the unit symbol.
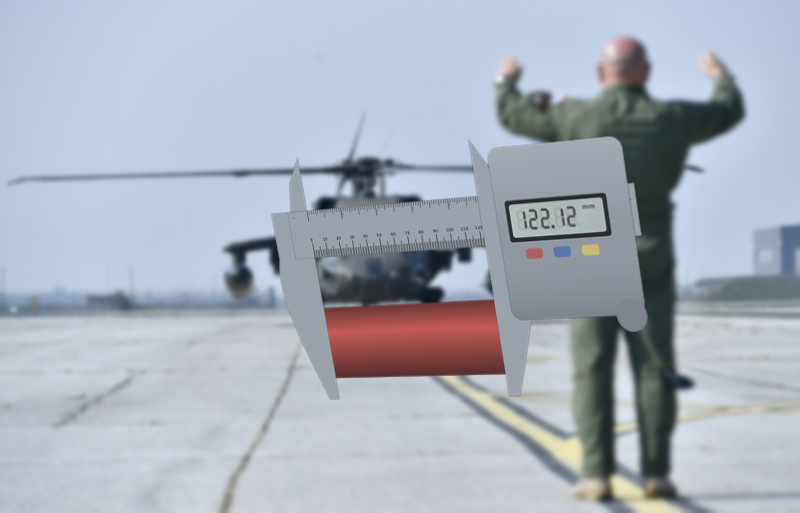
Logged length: 122.12 mm
